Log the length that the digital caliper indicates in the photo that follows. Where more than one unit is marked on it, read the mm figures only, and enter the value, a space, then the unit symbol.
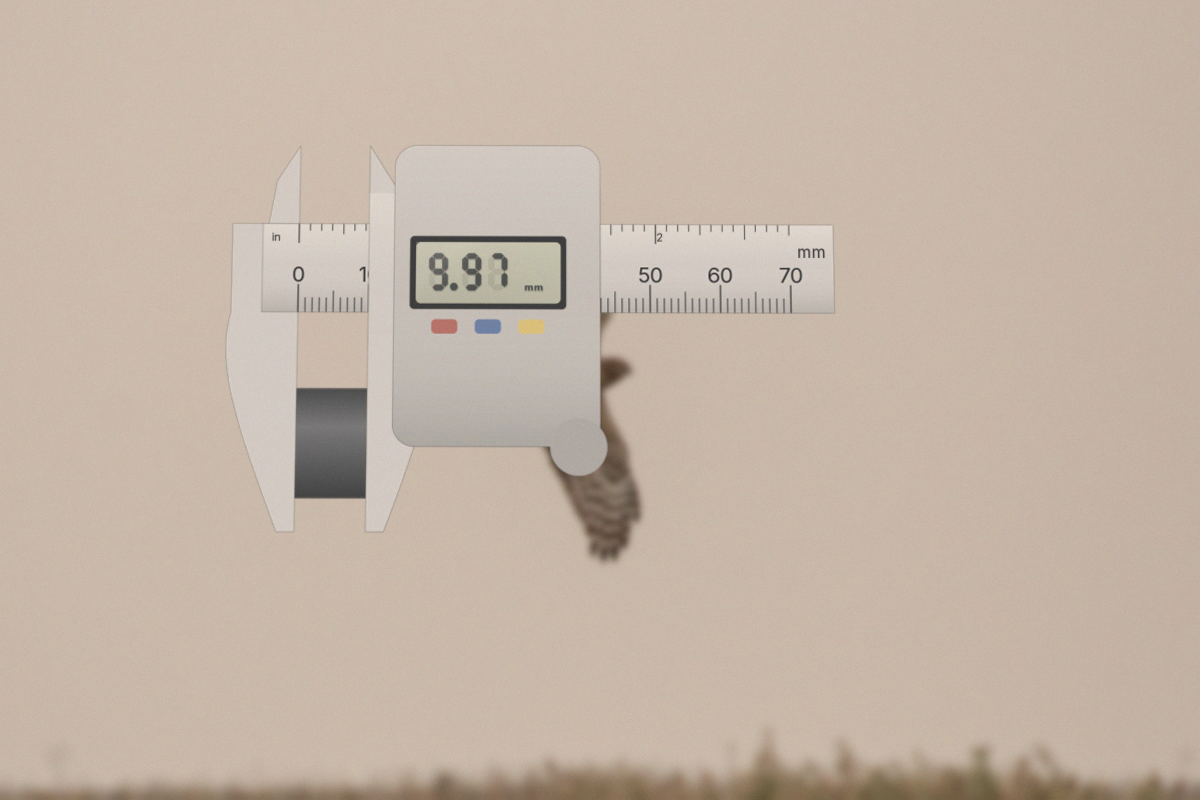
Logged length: 9.97 mm
